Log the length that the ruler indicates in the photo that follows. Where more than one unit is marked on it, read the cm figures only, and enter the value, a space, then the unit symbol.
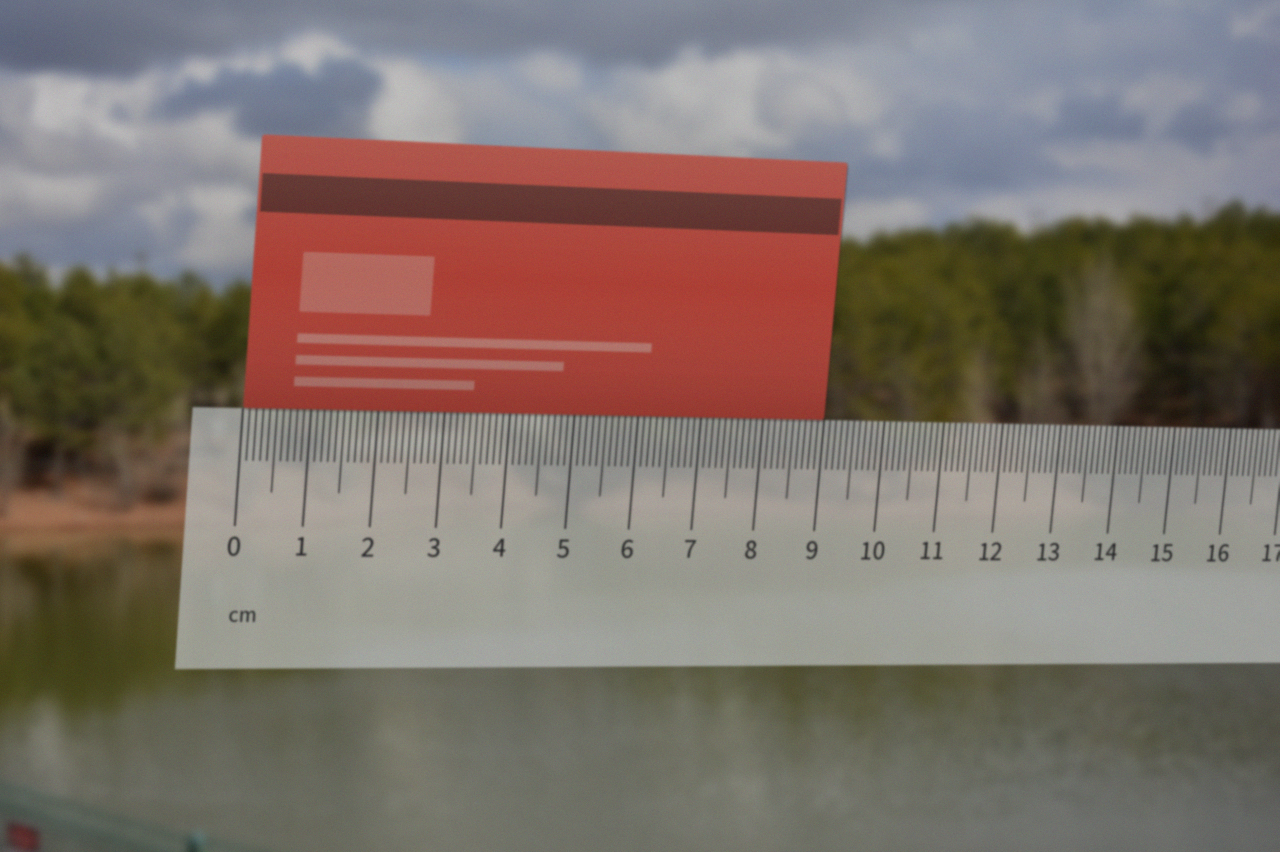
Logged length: 9 cm
